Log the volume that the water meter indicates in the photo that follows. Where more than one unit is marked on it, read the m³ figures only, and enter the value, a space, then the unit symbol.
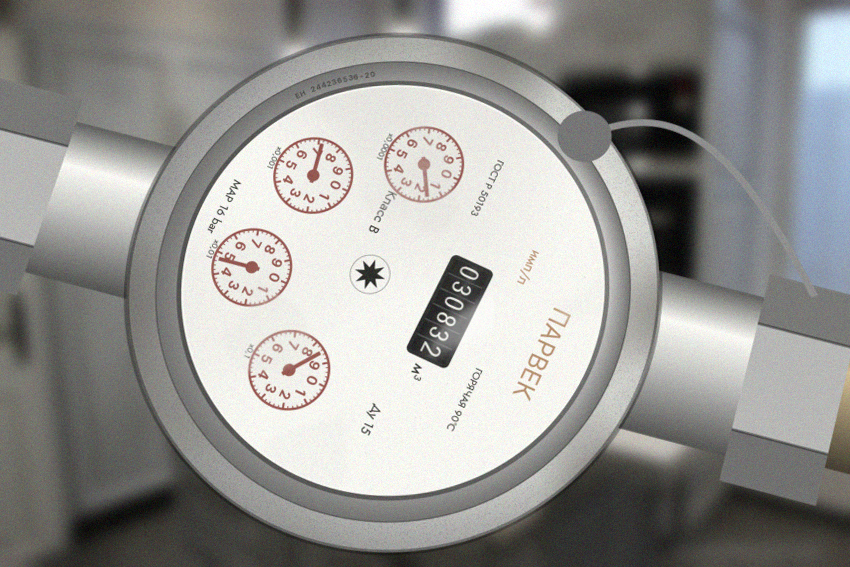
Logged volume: 30832.8471 m³
